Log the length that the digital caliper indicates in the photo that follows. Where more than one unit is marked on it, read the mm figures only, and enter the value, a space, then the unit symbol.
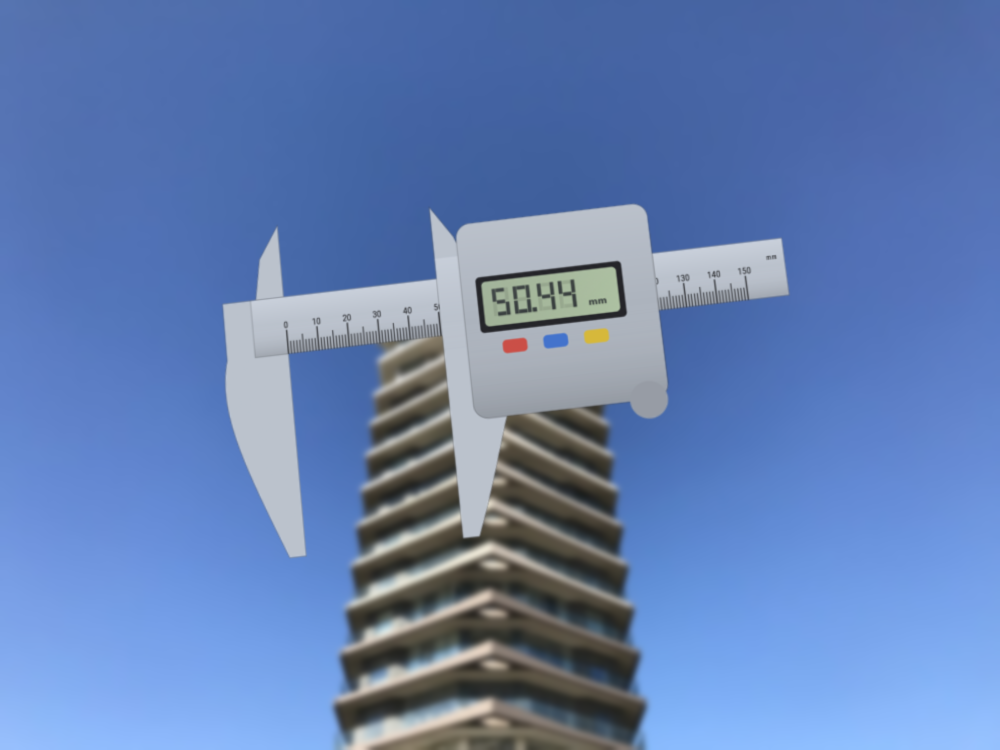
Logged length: 50.44 mm
